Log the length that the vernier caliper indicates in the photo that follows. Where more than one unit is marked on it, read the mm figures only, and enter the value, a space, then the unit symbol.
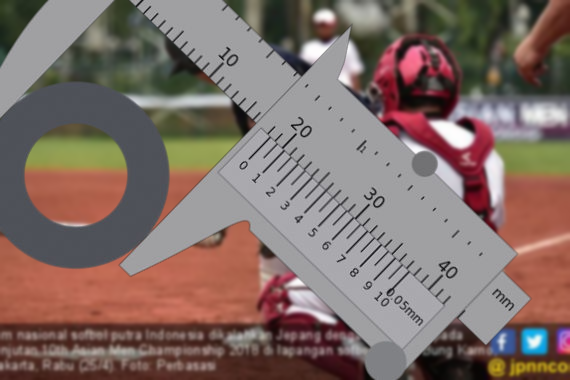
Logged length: 18.4 mm
